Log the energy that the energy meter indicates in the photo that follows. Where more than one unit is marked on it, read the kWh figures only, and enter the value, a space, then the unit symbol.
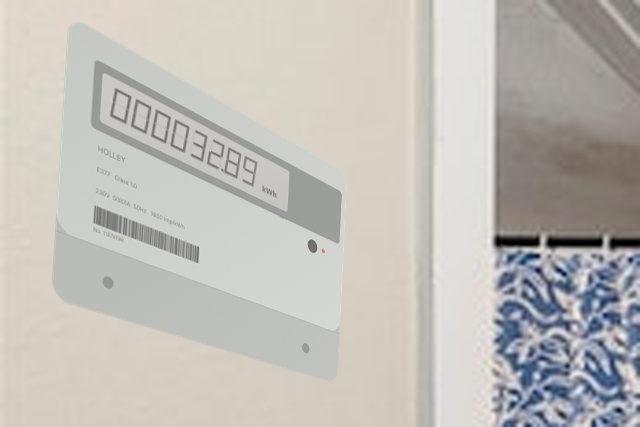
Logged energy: 32.89 kWh
